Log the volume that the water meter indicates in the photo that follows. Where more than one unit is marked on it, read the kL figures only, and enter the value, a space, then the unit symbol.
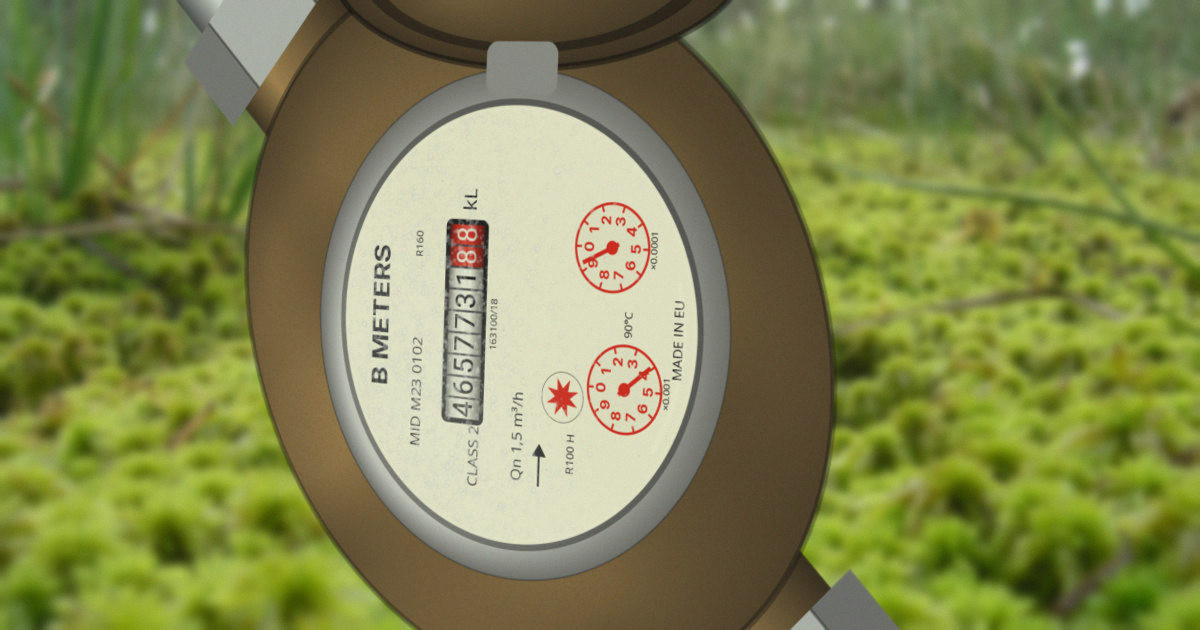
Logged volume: 4657731.8839 kL
